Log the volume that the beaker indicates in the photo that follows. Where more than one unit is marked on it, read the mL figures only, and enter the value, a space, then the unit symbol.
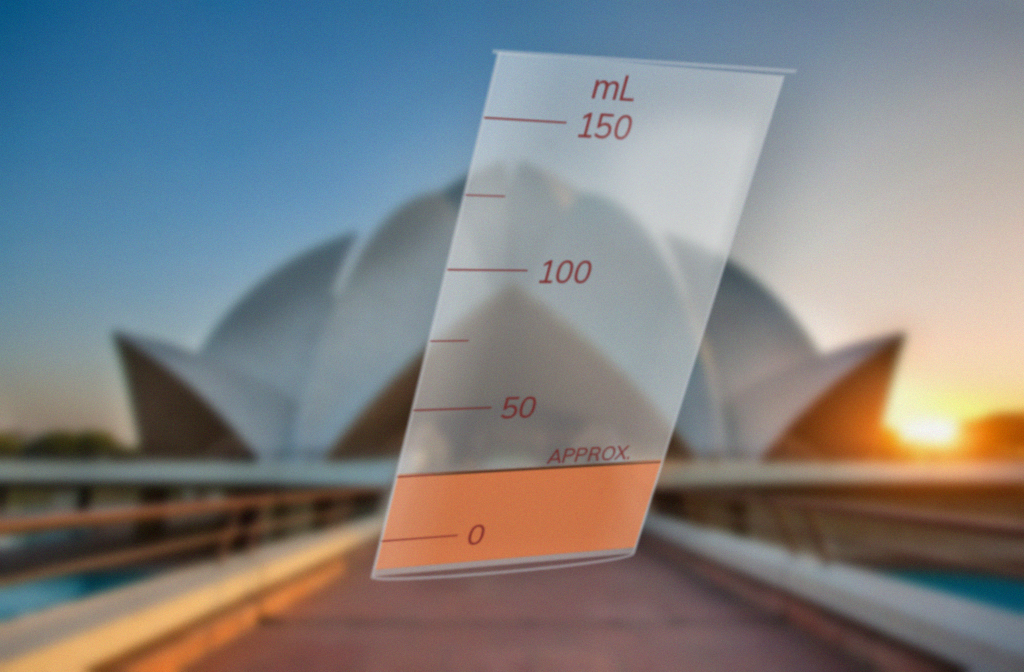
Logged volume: 25 mL
